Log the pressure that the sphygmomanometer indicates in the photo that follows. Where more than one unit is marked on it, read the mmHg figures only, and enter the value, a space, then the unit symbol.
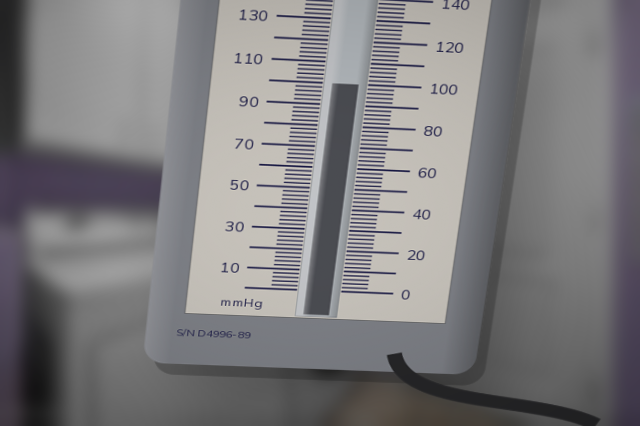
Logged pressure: 100 mmHg
